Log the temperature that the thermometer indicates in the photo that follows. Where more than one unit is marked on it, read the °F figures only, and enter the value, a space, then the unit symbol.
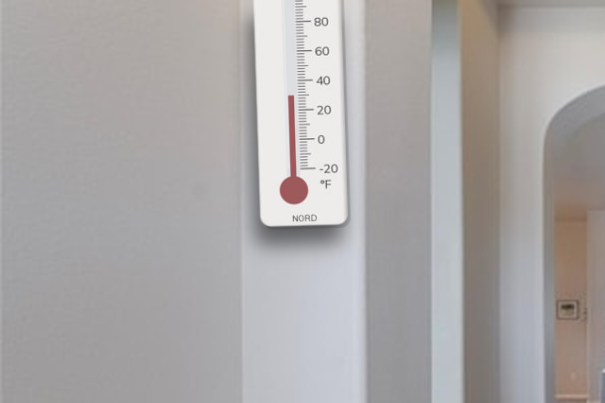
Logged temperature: 30 °F
